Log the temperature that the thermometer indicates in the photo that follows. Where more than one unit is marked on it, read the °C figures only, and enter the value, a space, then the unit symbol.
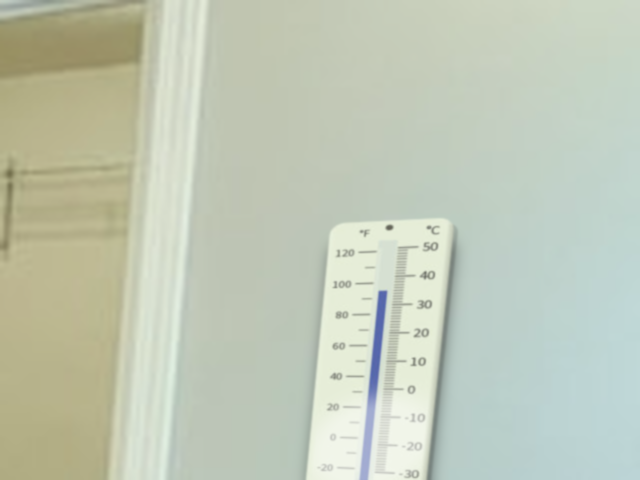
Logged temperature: 35 °C
